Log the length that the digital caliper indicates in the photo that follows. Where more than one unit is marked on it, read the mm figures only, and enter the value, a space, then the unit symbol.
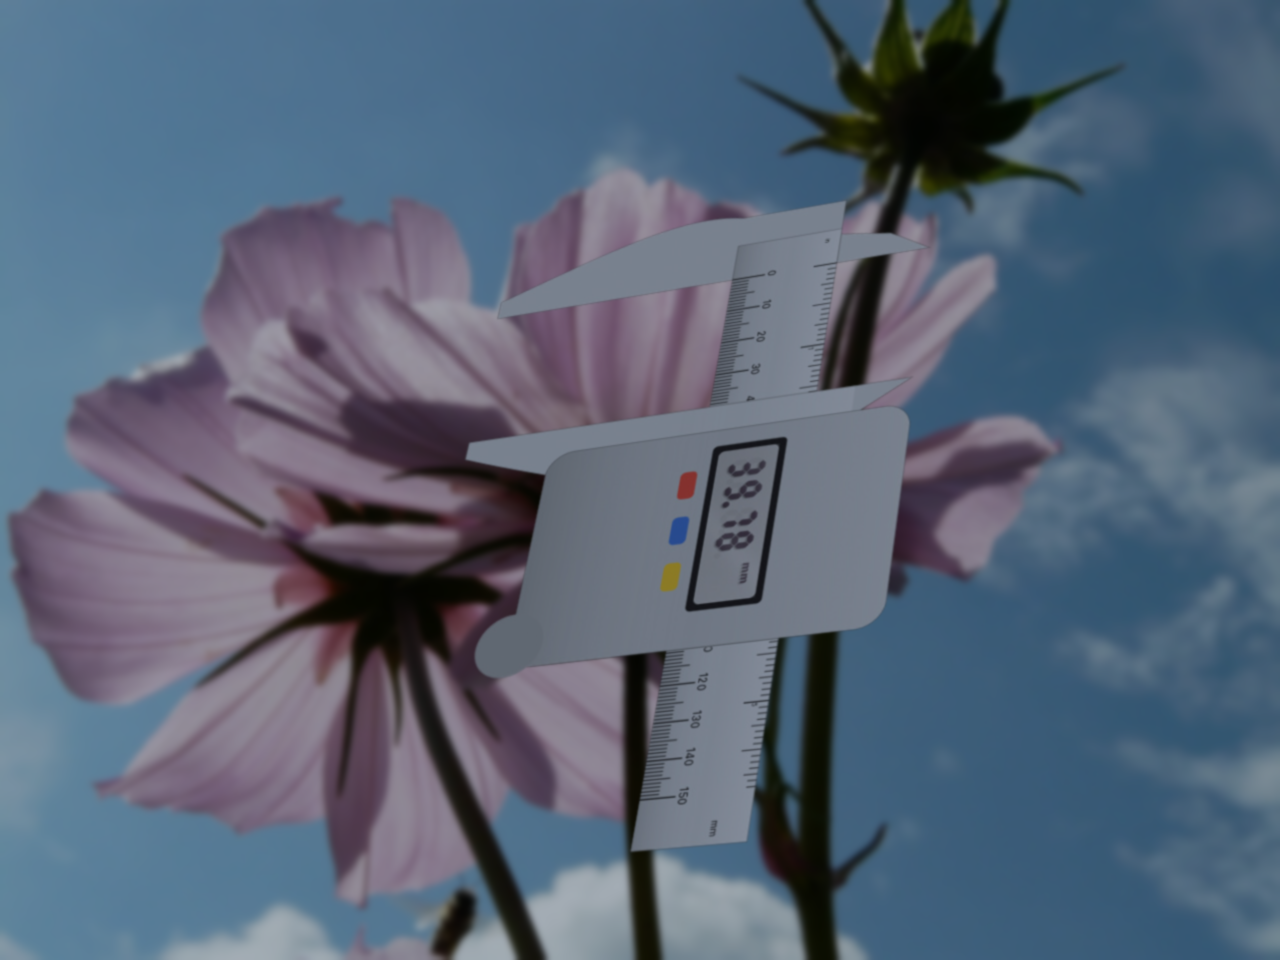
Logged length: 39.78 mm
